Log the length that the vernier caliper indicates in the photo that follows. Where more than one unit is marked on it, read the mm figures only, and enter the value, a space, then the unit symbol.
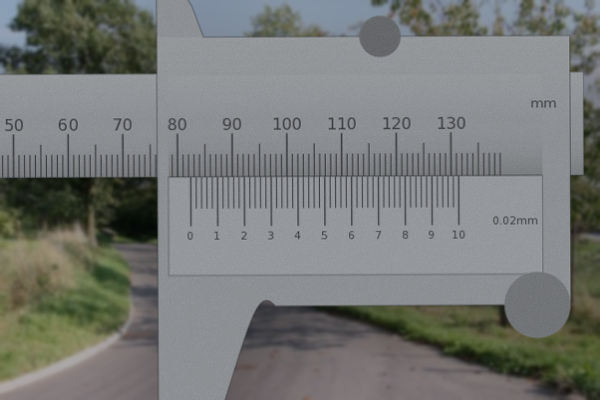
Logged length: 82.4 mm
